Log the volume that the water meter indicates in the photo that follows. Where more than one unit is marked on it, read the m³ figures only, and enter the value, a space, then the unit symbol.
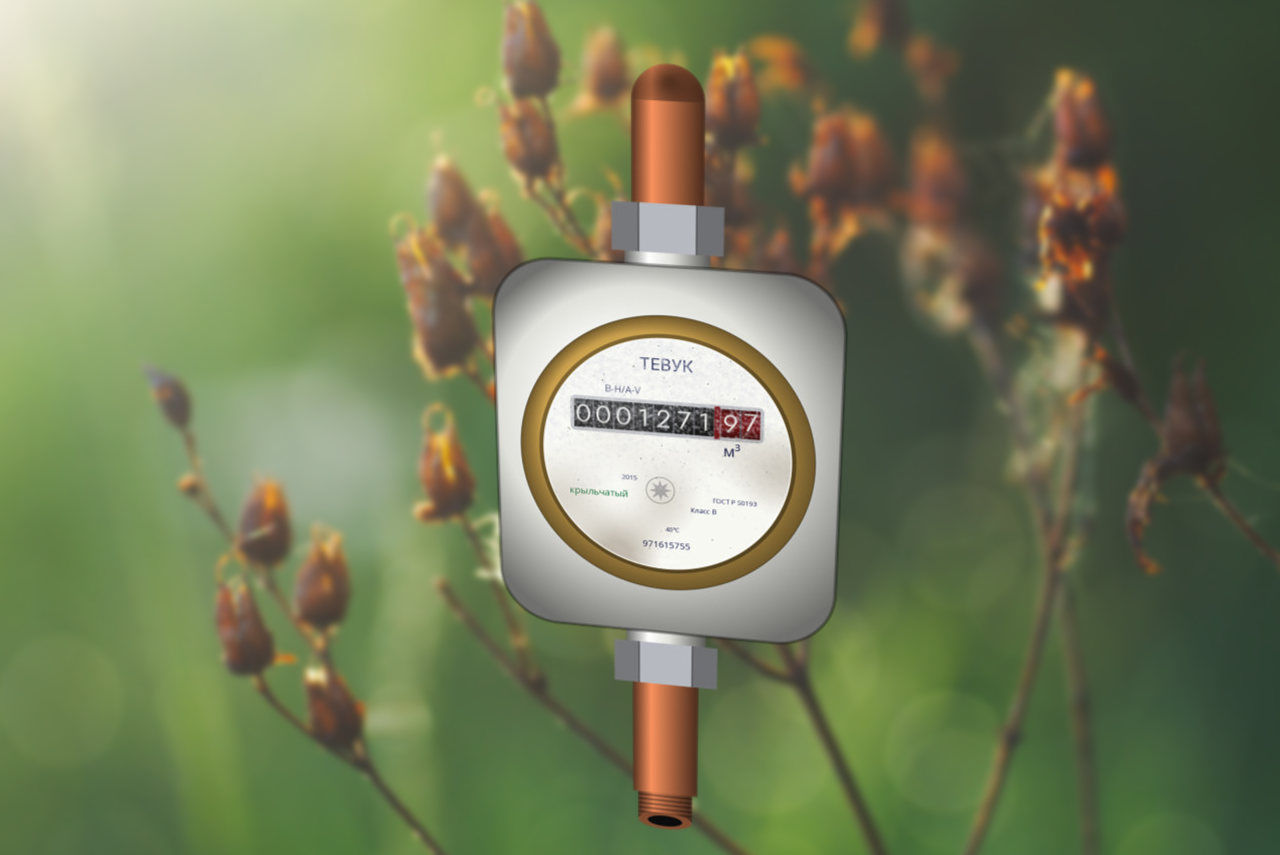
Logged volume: 1271.97 m³
